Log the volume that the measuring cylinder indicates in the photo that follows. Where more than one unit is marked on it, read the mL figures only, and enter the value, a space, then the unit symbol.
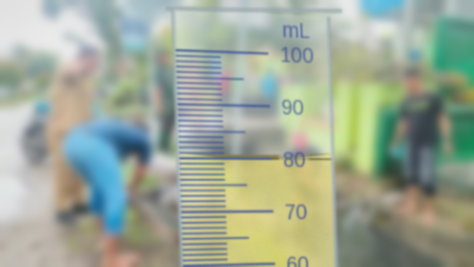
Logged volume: 80 mL
